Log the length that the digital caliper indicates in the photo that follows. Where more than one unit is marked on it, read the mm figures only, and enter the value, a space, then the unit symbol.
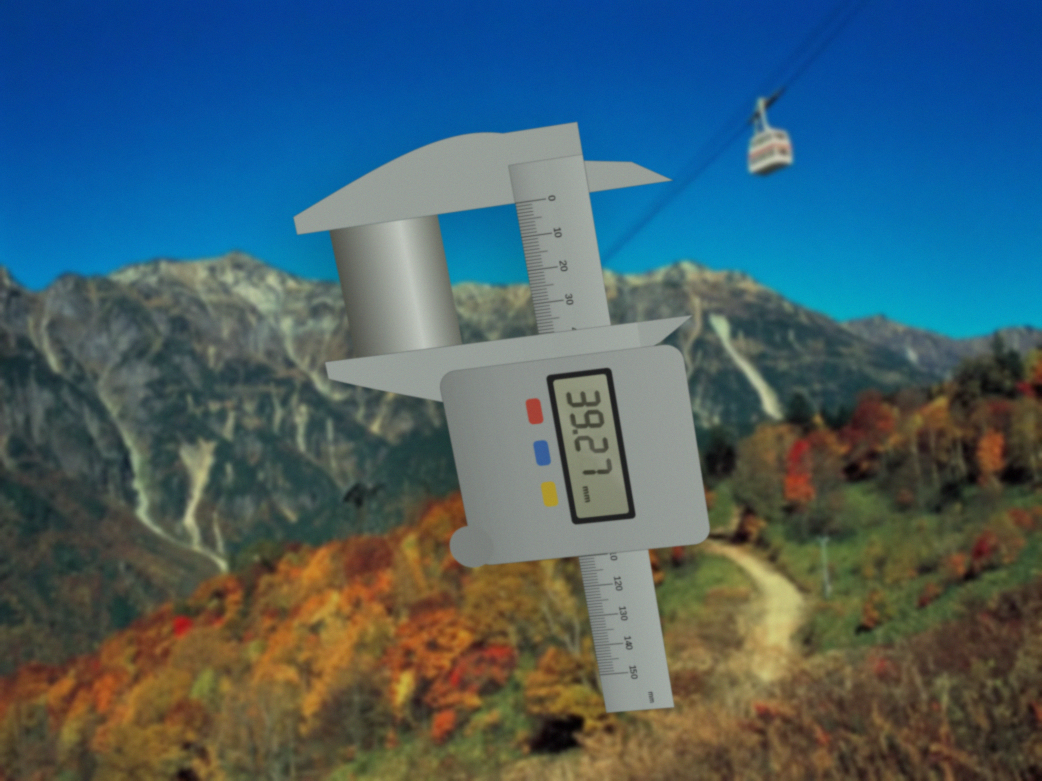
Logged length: 39.27 mm
